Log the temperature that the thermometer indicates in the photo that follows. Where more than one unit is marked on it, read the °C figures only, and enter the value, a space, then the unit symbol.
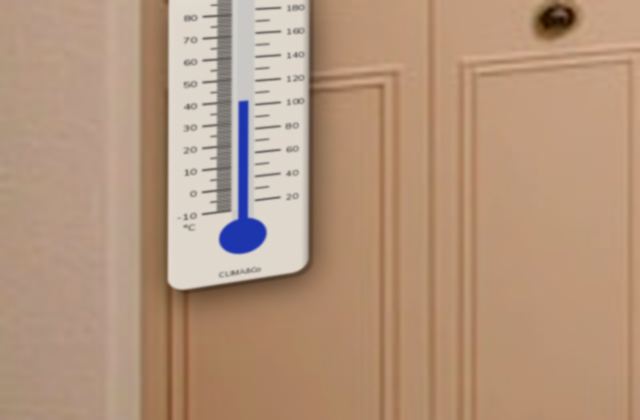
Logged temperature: 40 °C
